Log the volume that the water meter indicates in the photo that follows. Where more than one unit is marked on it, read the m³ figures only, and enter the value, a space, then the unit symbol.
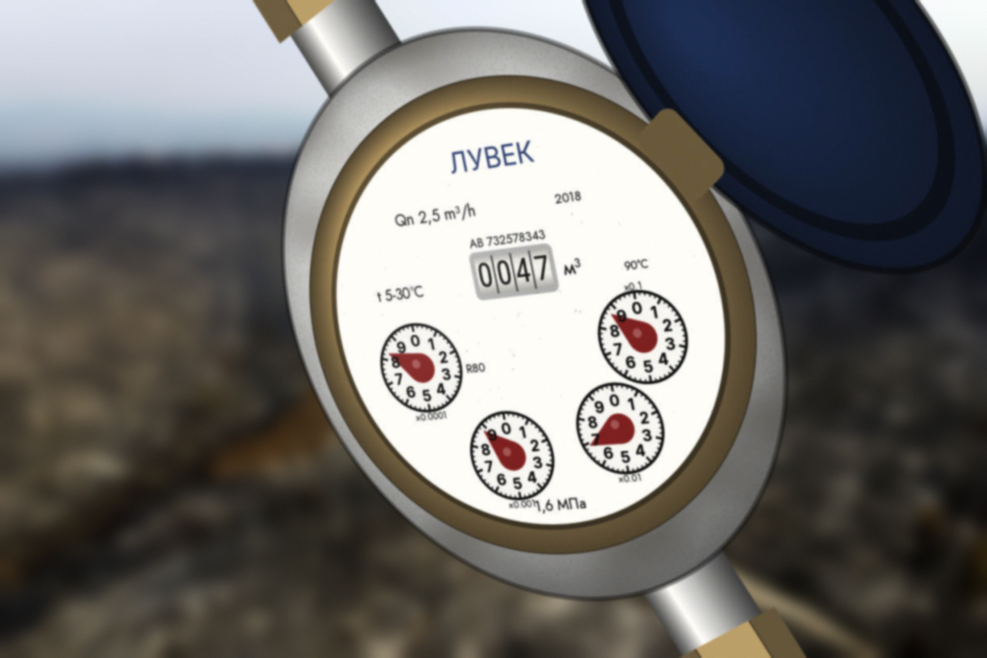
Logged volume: 47.8688 m³
